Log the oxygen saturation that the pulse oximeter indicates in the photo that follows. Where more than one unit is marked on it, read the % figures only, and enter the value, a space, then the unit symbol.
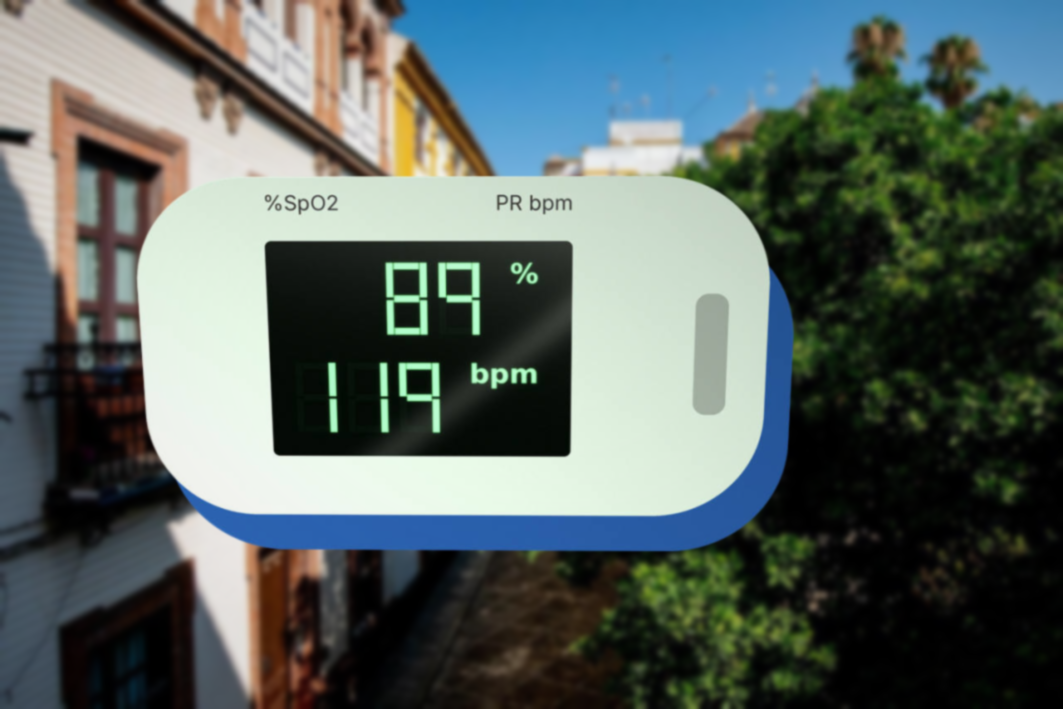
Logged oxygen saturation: 89 %
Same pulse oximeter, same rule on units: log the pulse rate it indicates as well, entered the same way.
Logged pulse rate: 119 bpm
